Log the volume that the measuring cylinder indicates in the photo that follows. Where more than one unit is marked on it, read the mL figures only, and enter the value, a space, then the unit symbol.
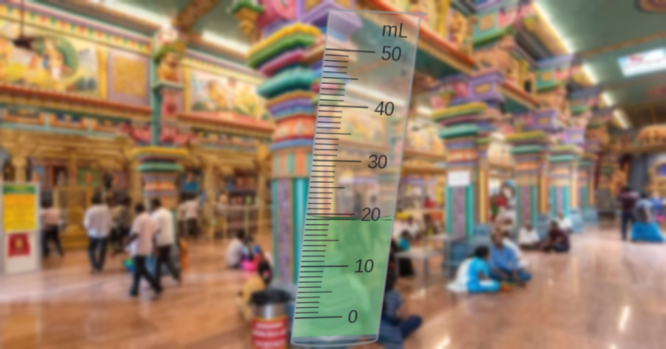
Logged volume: 19 mL
